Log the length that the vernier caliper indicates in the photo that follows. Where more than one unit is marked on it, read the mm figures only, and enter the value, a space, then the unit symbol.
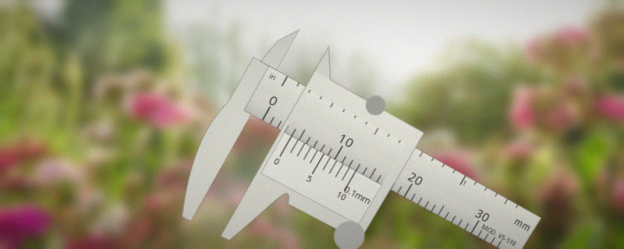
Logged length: 4.0 mm
